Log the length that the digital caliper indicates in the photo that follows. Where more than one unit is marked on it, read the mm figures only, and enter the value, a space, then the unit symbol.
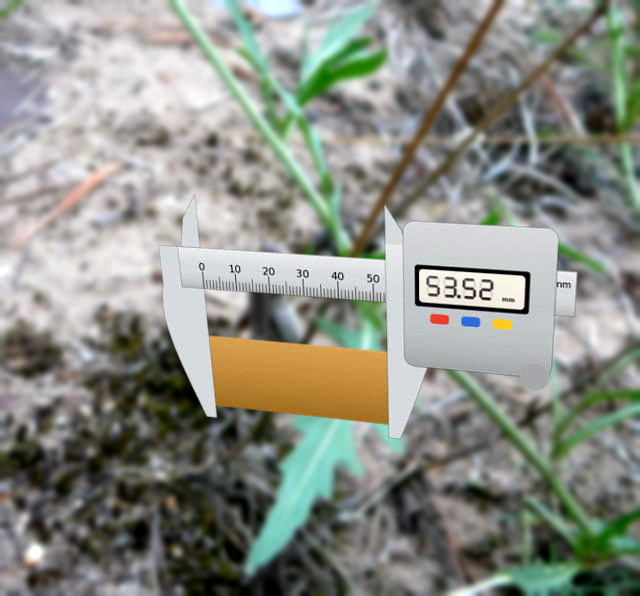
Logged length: 53.52 mm
